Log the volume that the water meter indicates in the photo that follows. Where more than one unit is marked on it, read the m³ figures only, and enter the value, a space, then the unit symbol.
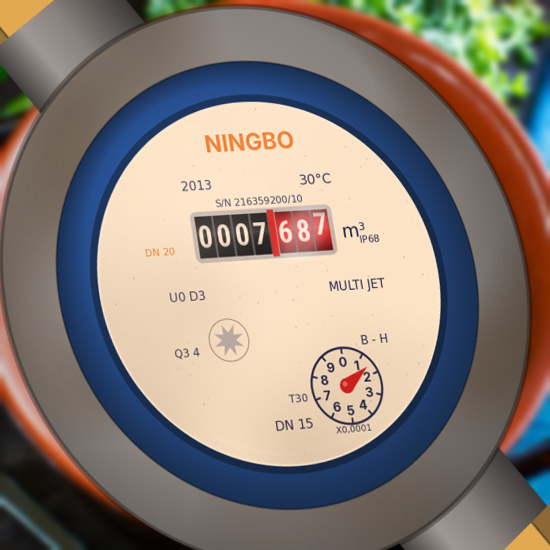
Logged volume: 7.6871 m³
